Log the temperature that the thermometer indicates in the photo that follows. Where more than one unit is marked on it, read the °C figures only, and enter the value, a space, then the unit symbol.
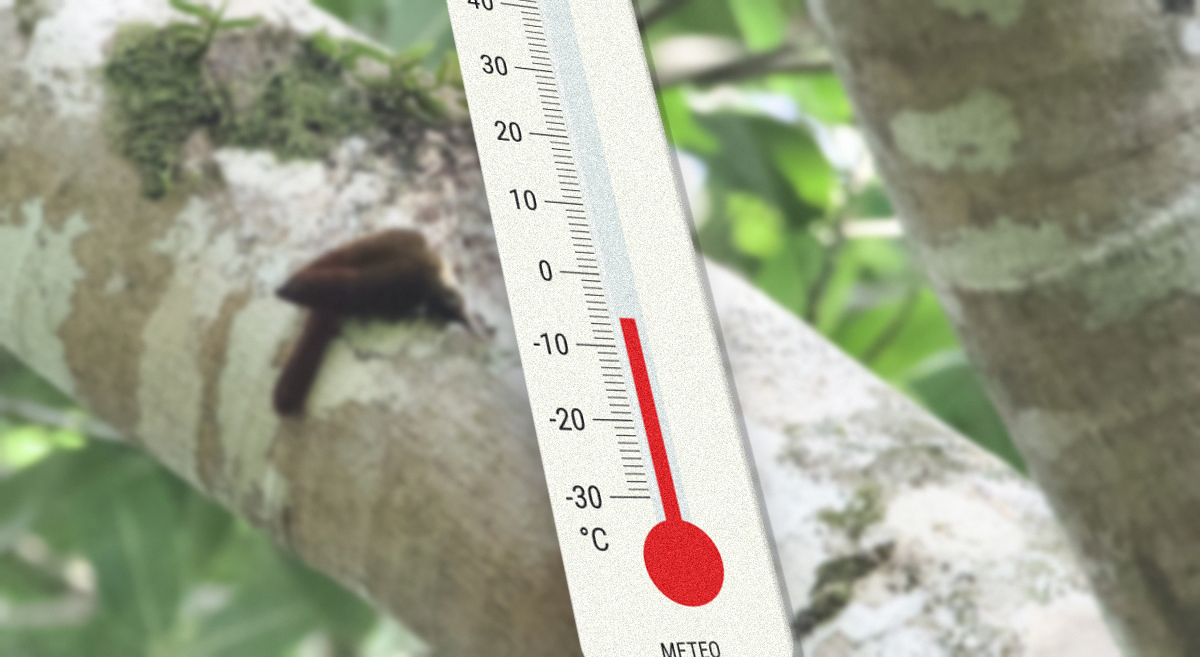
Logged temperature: -6 °C
